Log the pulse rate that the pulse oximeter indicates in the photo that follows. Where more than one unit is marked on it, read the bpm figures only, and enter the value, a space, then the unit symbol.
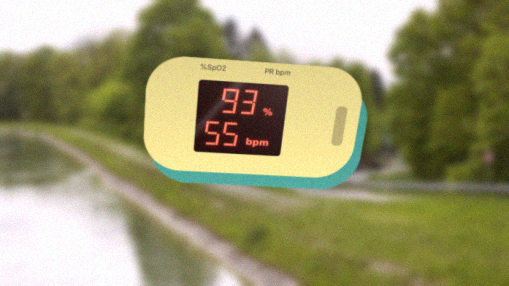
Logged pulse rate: 55 bpm
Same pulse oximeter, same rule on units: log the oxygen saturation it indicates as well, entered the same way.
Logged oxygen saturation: 93 %
